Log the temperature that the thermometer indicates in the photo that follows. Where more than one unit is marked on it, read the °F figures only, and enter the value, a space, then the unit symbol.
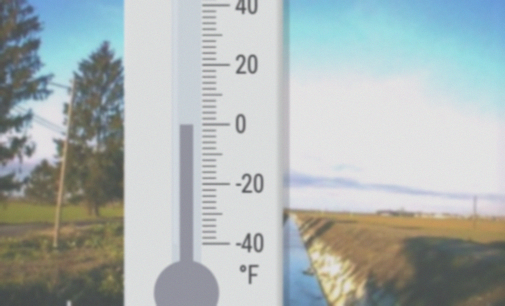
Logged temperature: 0 °F
